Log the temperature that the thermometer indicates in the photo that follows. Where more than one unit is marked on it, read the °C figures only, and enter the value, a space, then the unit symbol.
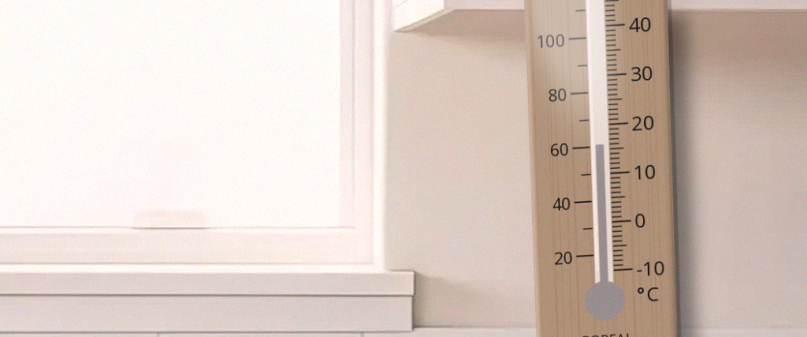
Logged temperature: 16 °C
